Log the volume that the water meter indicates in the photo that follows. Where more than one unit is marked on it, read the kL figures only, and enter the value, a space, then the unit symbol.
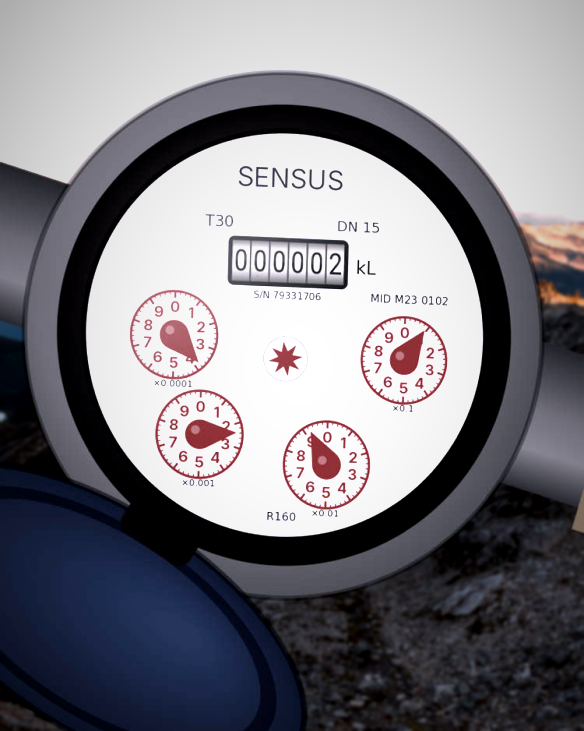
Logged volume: 2.0923 kL
